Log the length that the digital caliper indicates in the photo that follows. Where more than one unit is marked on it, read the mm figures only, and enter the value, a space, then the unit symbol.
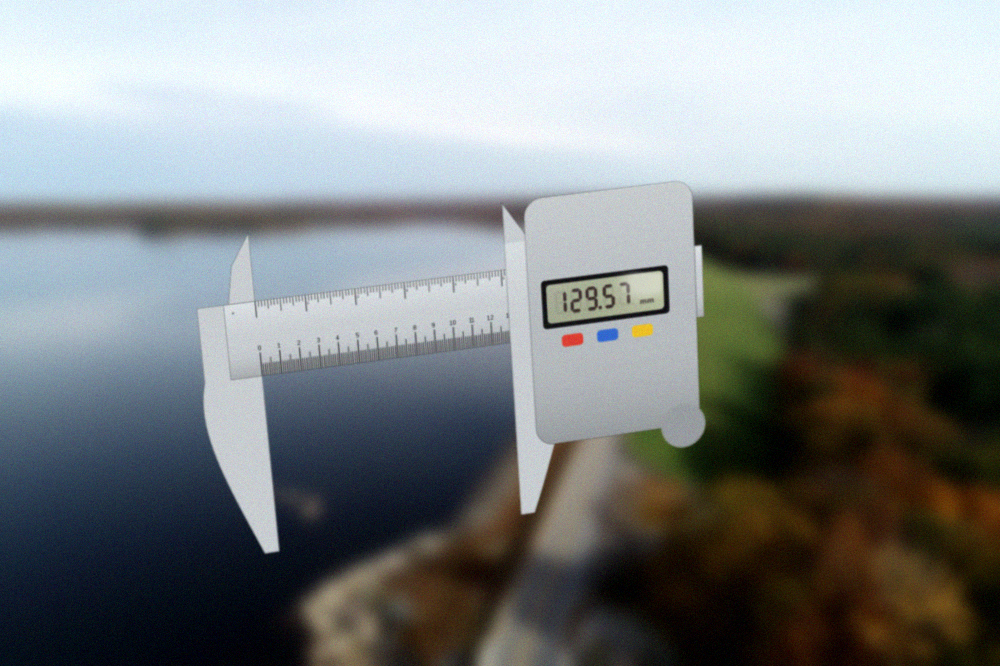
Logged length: 129.57 mm
